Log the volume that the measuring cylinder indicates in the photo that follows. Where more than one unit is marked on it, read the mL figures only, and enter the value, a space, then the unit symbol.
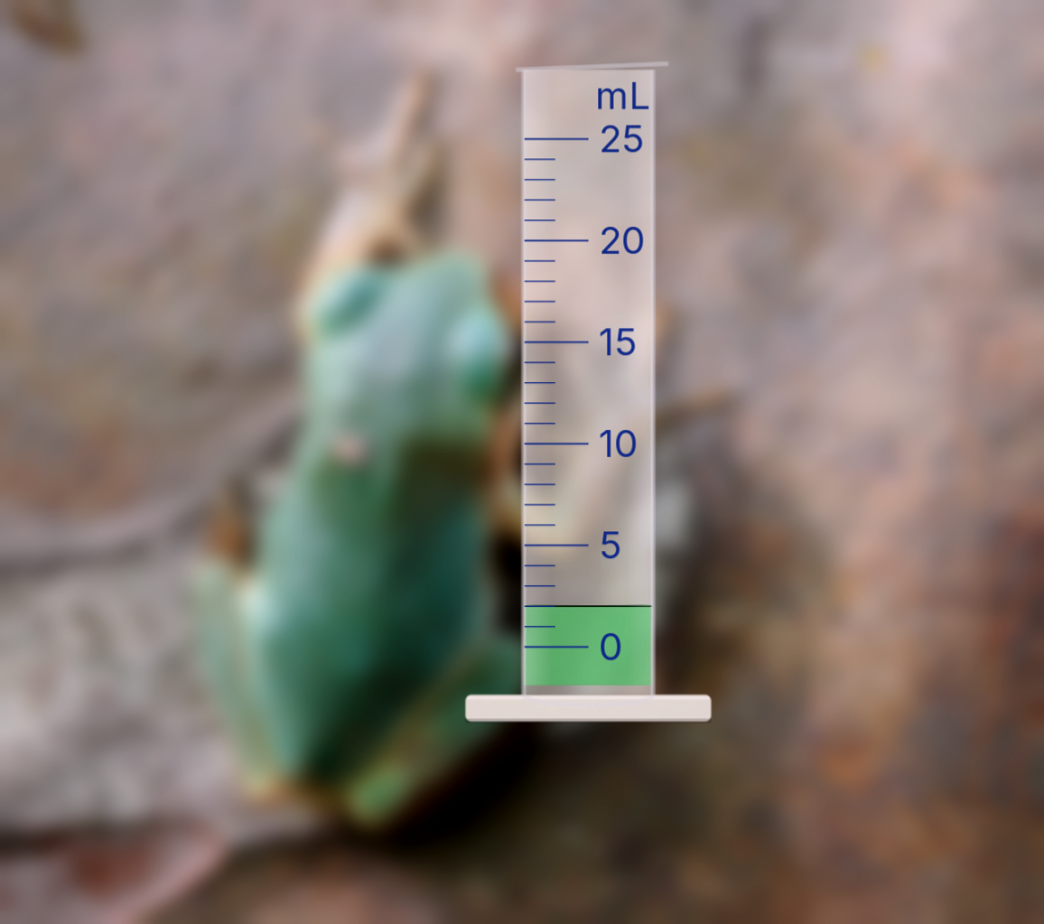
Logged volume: 2 mL
